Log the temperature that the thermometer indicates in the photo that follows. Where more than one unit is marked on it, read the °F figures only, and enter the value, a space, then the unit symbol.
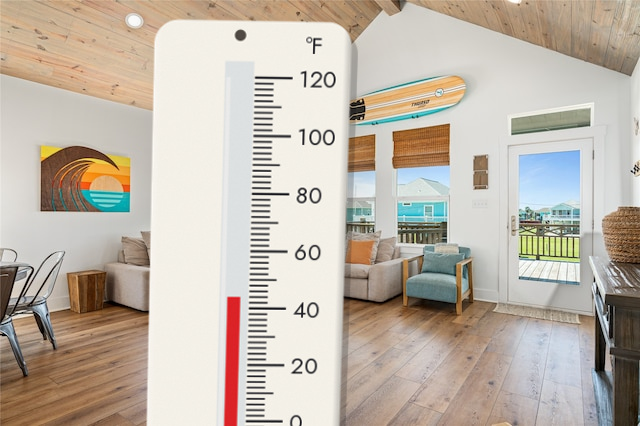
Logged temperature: 44 °F
